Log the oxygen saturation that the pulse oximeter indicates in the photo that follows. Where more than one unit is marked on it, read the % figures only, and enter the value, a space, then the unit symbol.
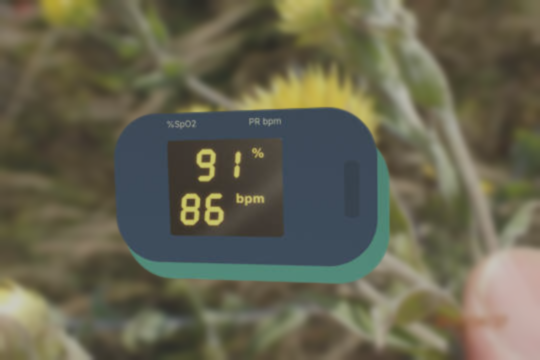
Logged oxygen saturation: 91 %
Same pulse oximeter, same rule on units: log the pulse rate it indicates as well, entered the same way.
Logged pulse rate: 86 bpm
